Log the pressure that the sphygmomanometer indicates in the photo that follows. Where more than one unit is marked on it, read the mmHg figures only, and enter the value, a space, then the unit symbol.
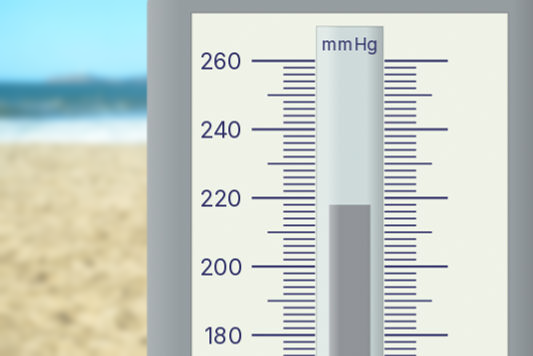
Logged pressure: 218 mmHg
